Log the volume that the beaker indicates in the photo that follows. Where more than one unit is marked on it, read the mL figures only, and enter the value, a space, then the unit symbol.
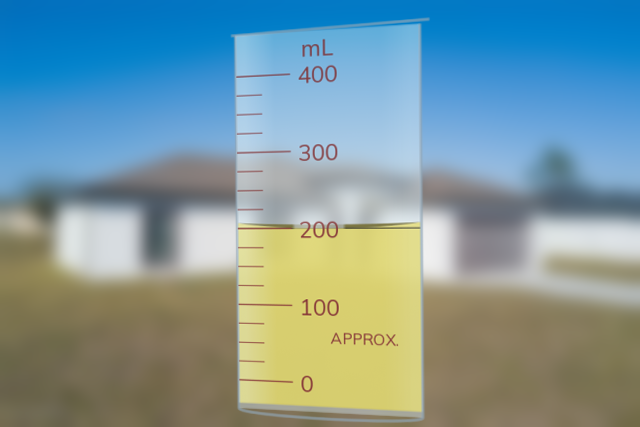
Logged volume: 200 mL
